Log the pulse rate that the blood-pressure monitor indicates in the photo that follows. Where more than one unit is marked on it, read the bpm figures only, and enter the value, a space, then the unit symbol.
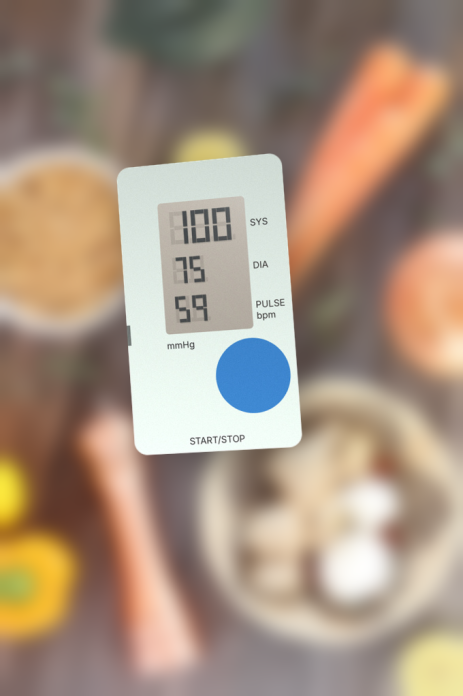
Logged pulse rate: 59 bpm
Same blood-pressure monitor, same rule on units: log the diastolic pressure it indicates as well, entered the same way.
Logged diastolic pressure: 75 mmHg
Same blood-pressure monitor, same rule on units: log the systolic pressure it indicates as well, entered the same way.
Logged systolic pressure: 100 mmHg
